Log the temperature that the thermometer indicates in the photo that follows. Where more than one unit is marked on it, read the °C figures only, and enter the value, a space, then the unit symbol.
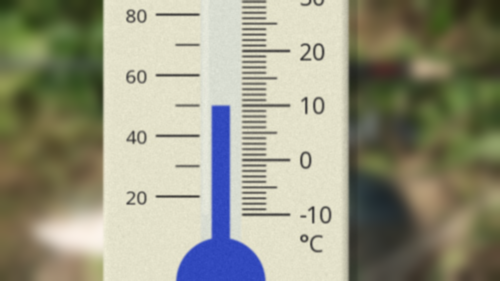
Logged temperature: 10 °C
